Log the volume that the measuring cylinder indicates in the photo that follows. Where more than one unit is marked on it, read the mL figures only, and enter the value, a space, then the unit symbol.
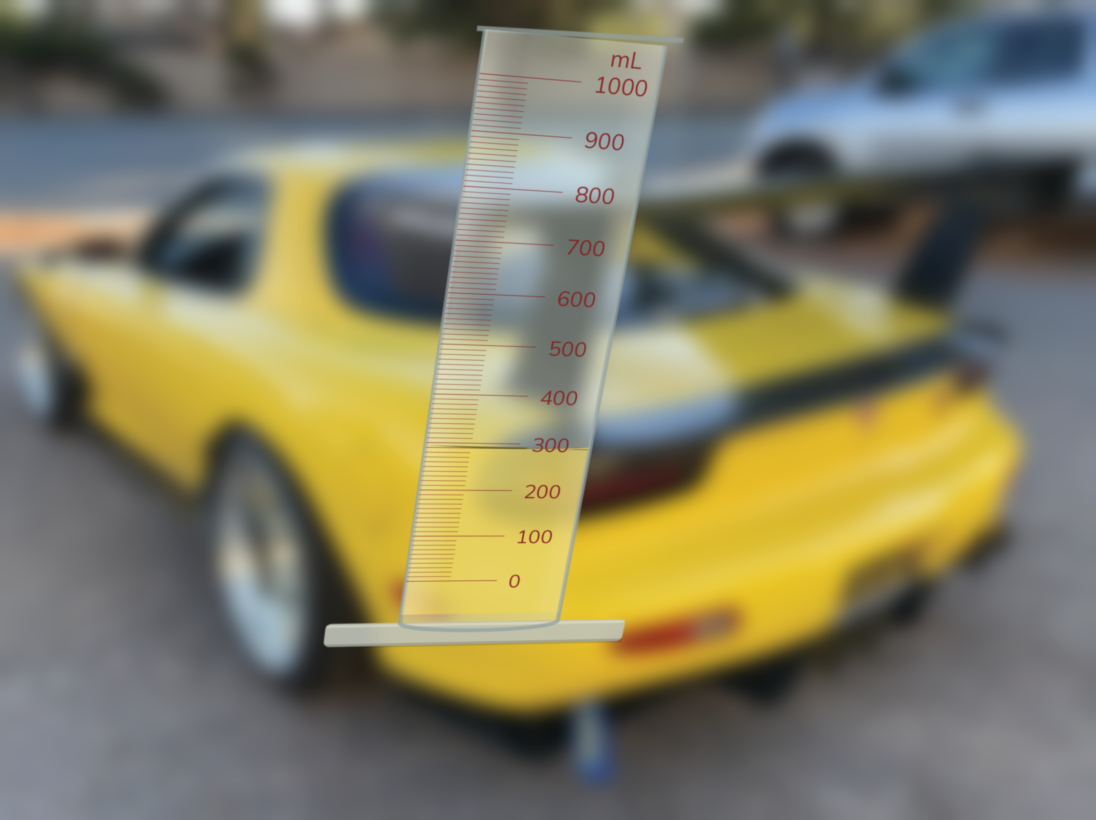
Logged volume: 290 mL
